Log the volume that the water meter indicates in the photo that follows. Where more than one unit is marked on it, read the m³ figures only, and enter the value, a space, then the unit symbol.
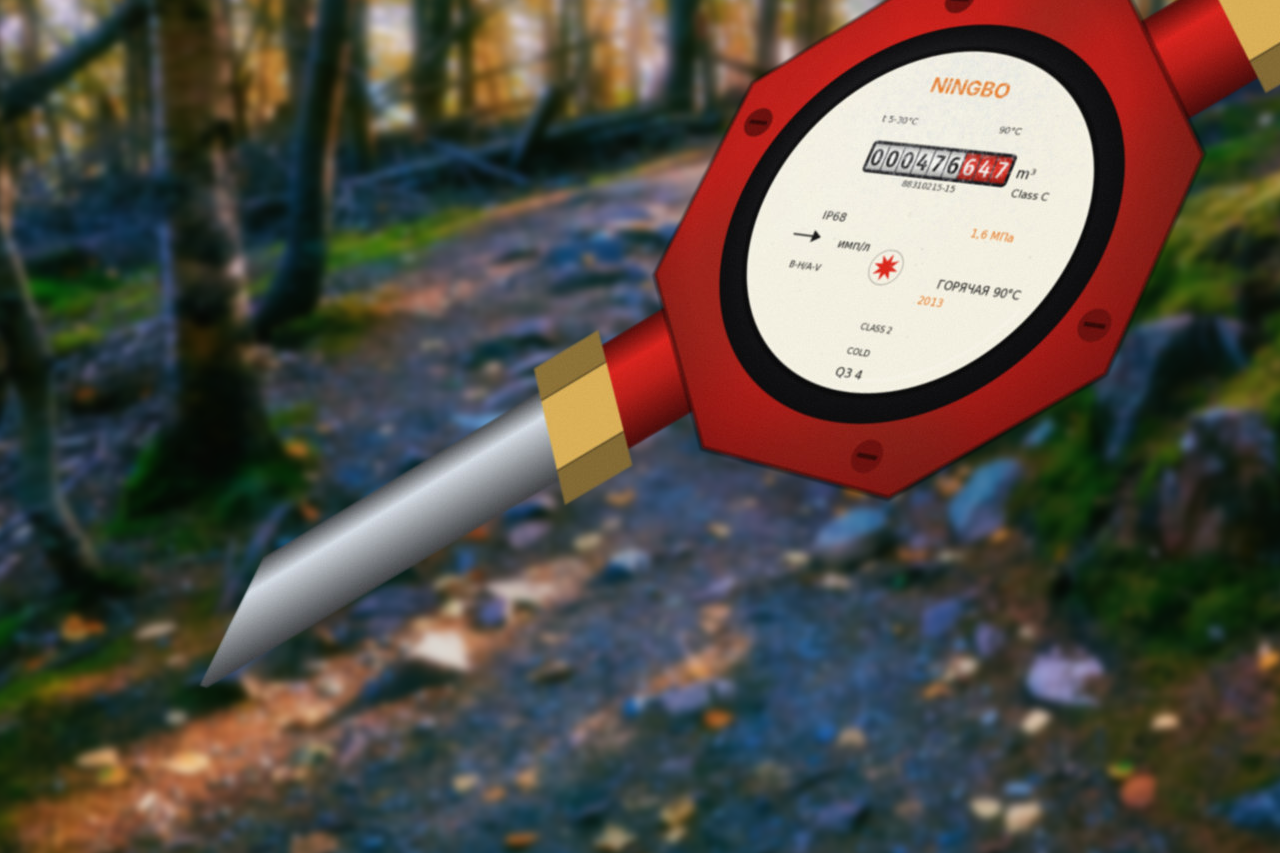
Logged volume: 476.647 m³
